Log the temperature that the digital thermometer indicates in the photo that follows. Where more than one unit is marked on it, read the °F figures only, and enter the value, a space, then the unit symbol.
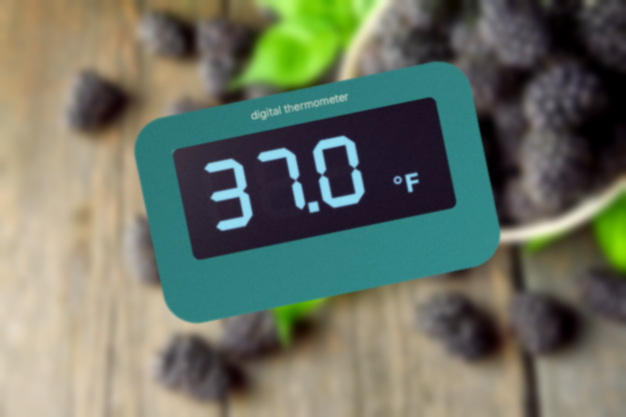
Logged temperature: 37.0 °F
